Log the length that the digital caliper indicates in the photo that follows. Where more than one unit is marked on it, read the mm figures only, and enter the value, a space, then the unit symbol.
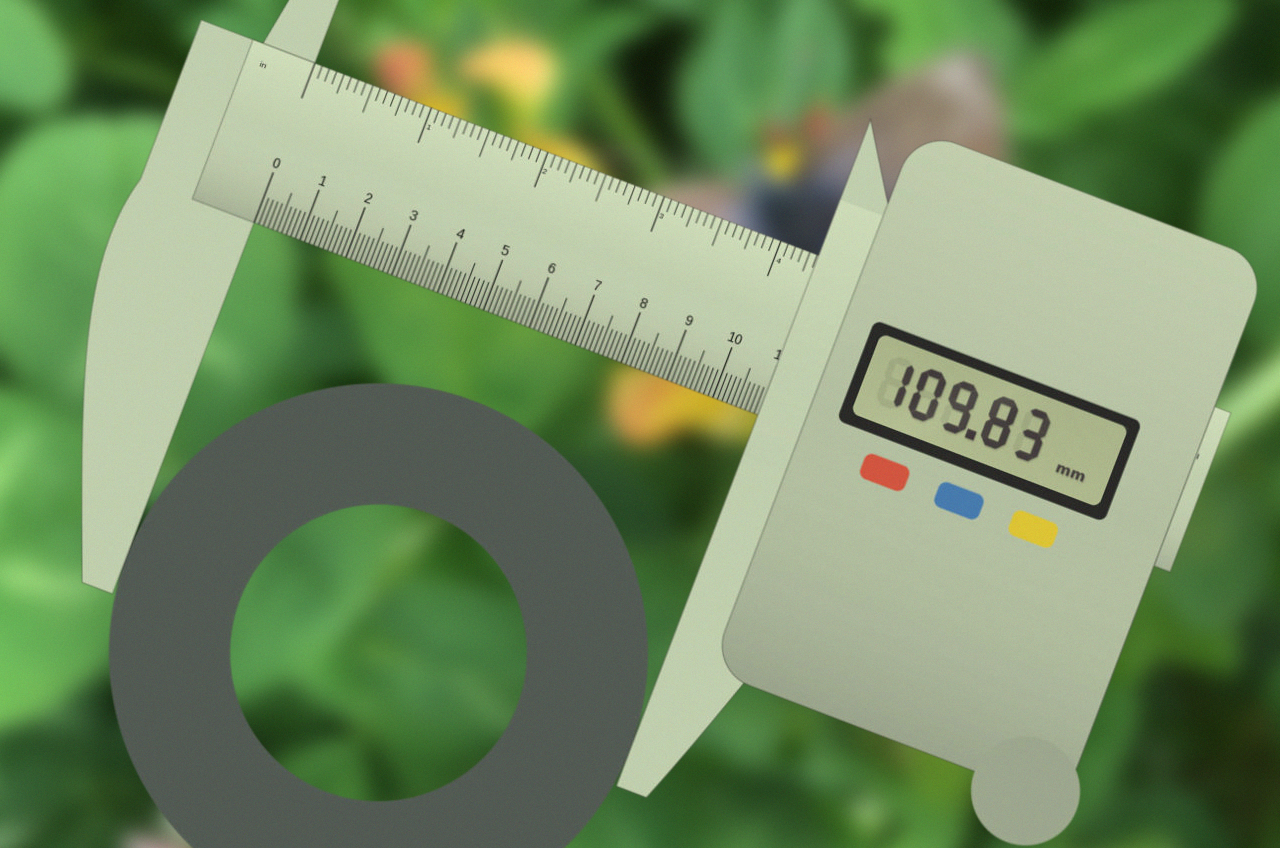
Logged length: 109.83 mm
